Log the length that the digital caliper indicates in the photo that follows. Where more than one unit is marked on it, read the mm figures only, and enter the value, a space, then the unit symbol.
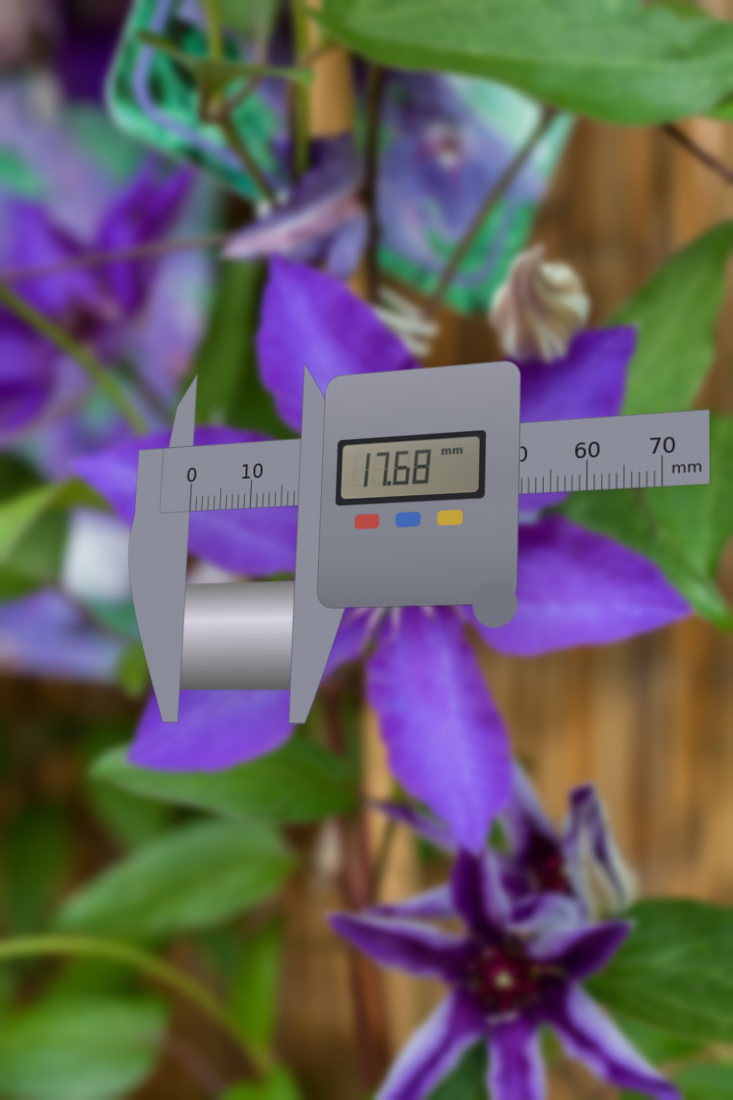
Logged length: 17.68 mm
